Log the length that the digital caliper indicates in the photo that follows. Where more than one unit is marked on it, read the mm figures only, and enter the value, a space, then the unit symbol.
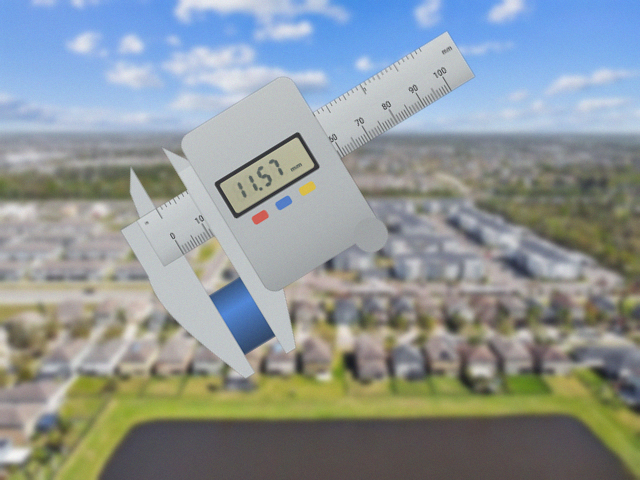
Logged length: 11.57 mm
